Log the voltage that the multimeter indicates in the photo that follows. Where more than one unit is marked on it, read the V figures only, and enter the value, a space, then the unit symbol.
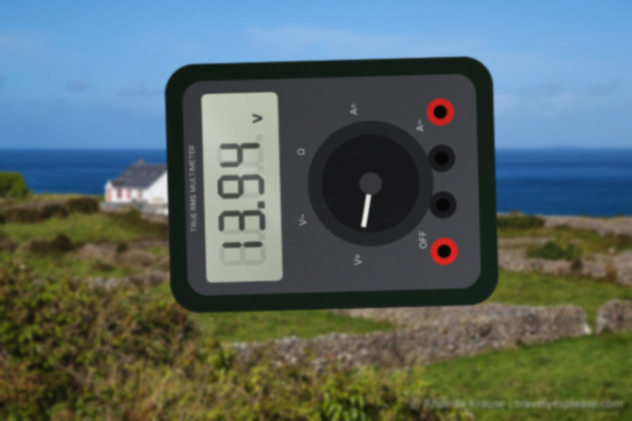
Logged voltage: 13.94 V
